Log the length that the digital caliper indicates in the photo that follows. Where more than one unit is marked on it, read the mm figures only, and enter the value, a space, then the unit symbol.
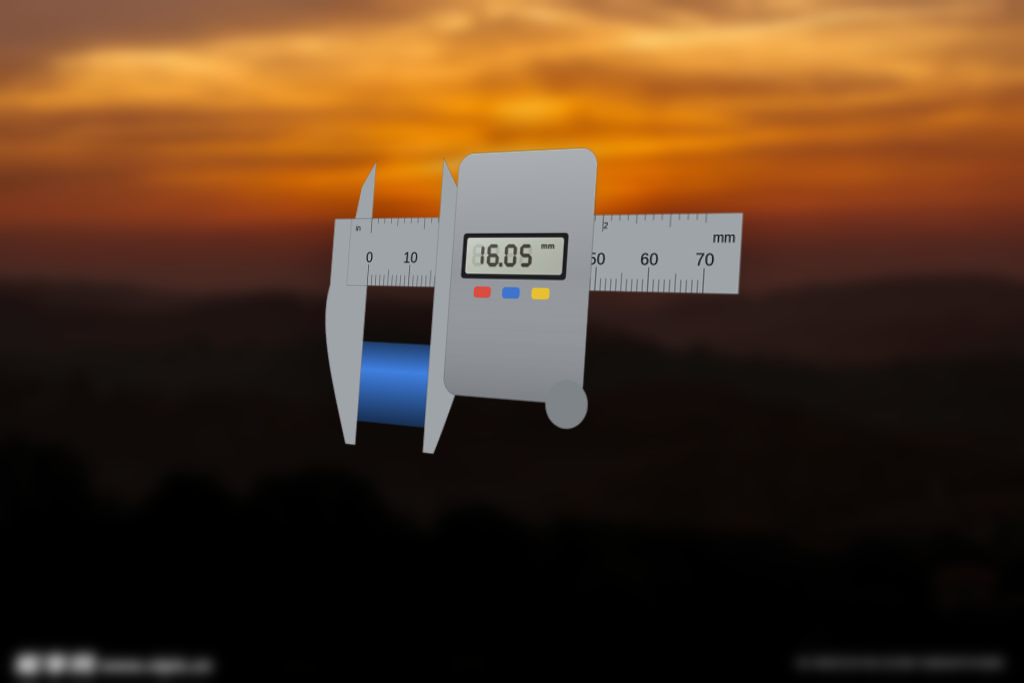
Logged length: 16.05 mm
